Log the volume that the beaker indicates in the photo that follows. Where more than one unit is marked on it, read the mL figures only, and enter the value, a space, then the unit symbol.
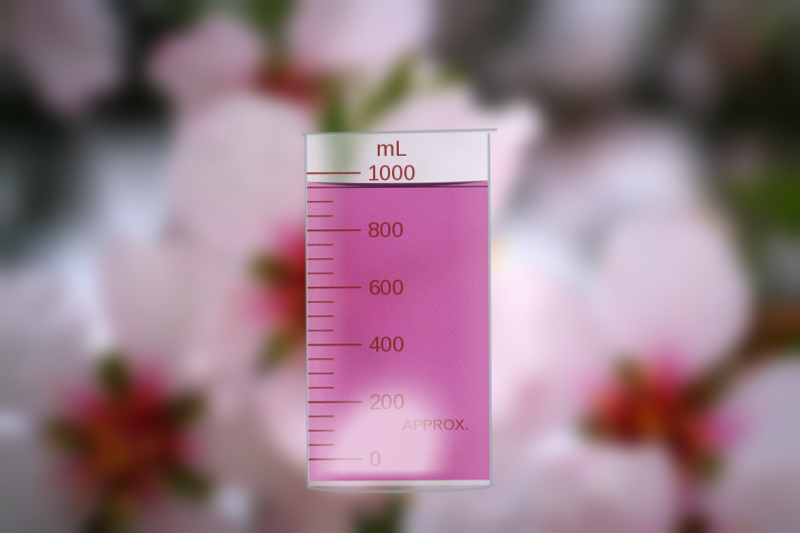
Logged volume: 950 mL
